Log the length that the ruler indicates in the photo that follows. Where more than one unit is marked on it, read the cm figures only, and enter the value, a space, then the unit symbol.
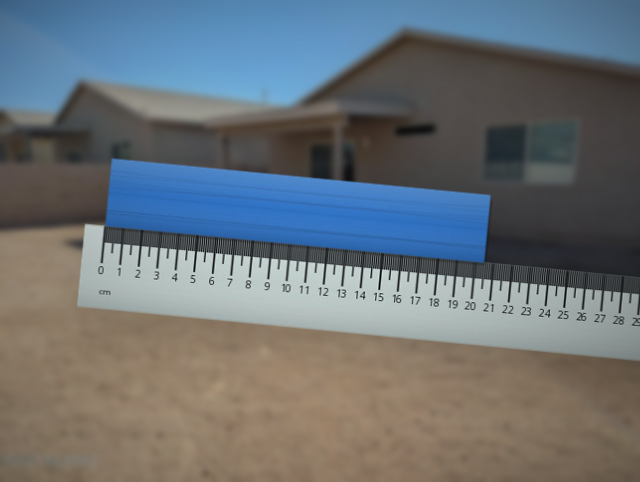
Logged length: 20.5 cm
